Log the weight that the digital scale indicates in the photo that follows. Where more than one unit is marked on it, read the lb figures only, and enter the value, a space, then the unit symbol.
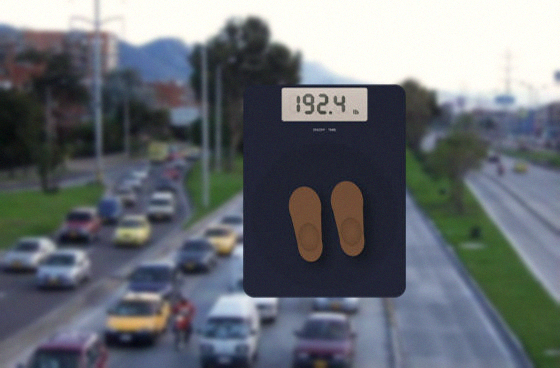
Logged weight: 192.4 lb
